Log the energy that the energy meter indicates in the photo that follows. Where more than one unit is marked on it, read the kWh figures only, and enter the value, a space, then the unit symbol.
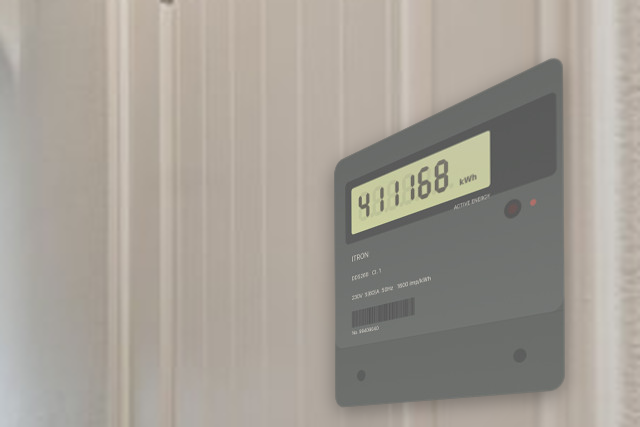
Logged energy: 411168 kWh
